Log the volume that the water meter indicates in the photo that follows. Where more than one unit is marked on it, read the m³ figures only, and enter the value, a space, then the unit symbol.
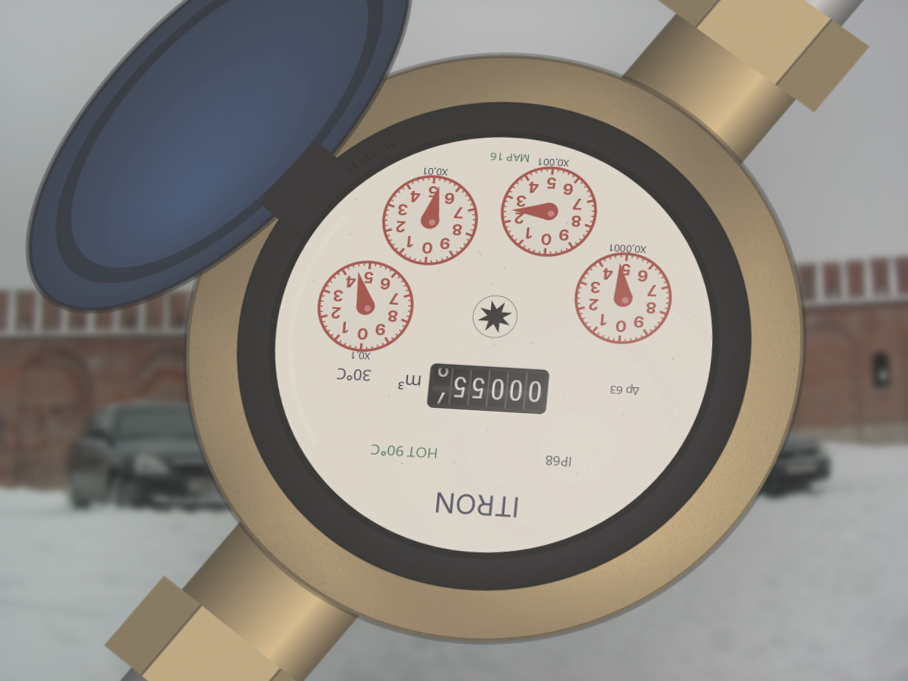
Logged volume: 557.4524 m³
